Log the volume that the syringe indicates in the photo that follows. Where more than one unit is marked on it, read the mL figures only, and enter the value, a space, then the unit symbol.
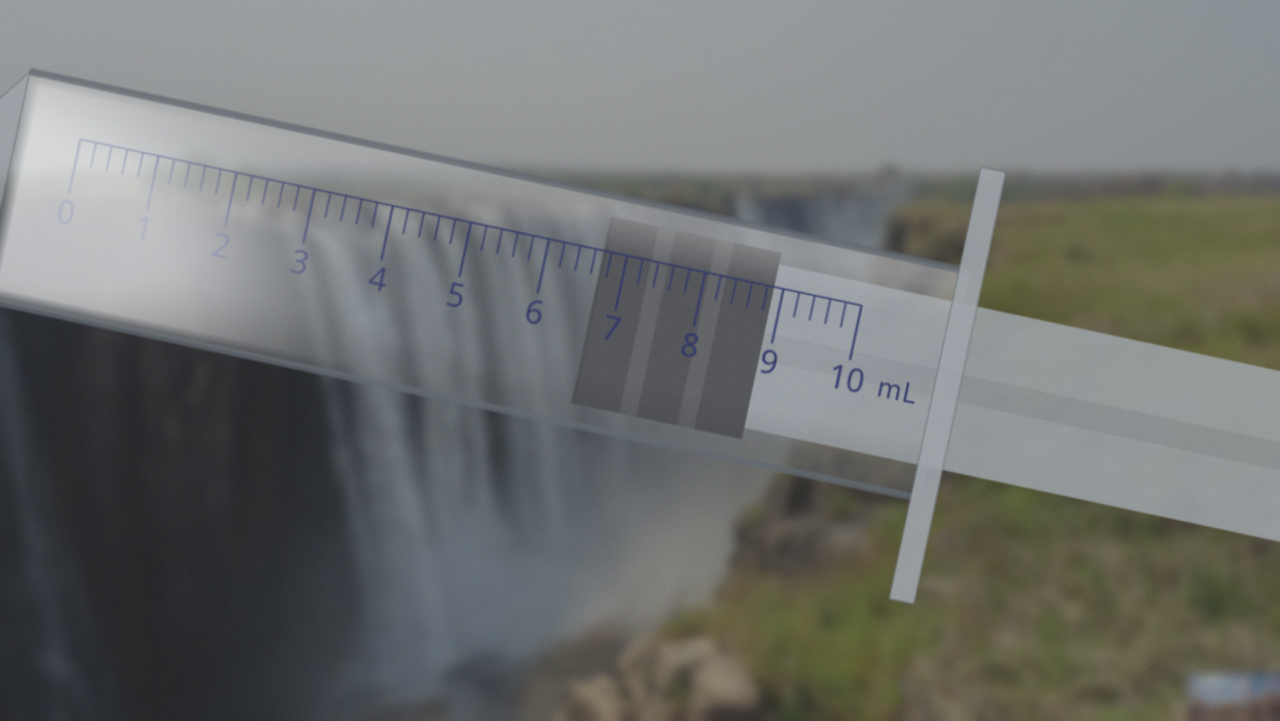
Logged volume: 6.7 mL
